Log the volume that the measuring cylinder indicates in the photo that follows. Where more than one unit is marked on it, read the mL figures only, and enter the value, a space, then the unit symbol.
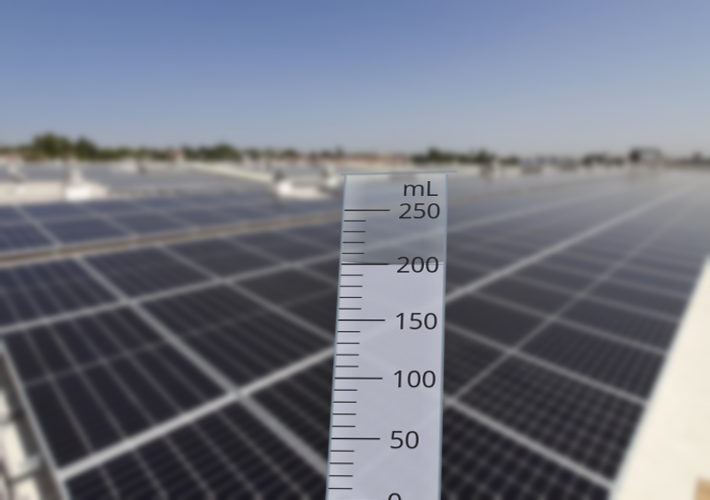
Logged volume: 200 mL
